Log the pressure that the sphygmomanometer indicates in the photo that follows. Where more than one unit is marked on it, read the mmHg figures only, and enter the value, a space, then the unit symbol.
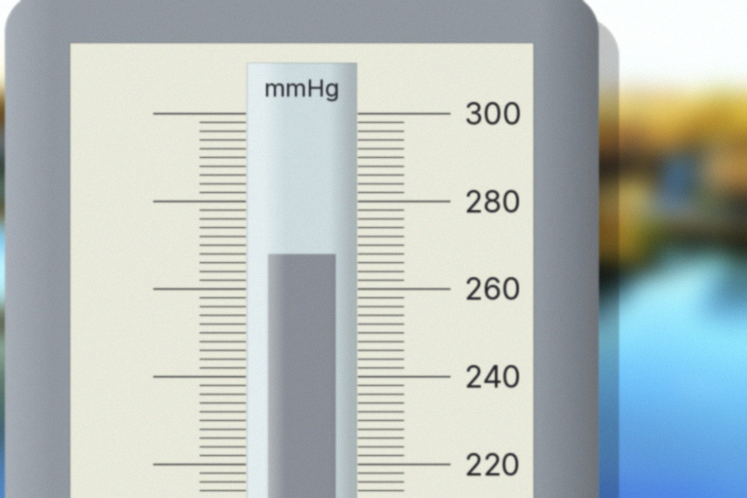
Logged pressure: 268 mmHg
